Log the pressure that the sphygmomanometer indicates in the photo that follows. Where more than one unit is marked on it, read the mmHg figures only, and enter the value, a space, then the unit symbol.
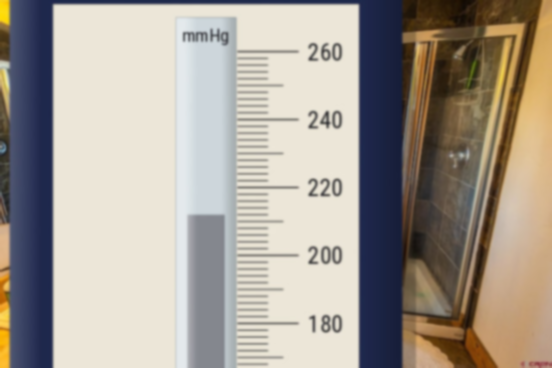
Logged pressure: 212 mmHg
